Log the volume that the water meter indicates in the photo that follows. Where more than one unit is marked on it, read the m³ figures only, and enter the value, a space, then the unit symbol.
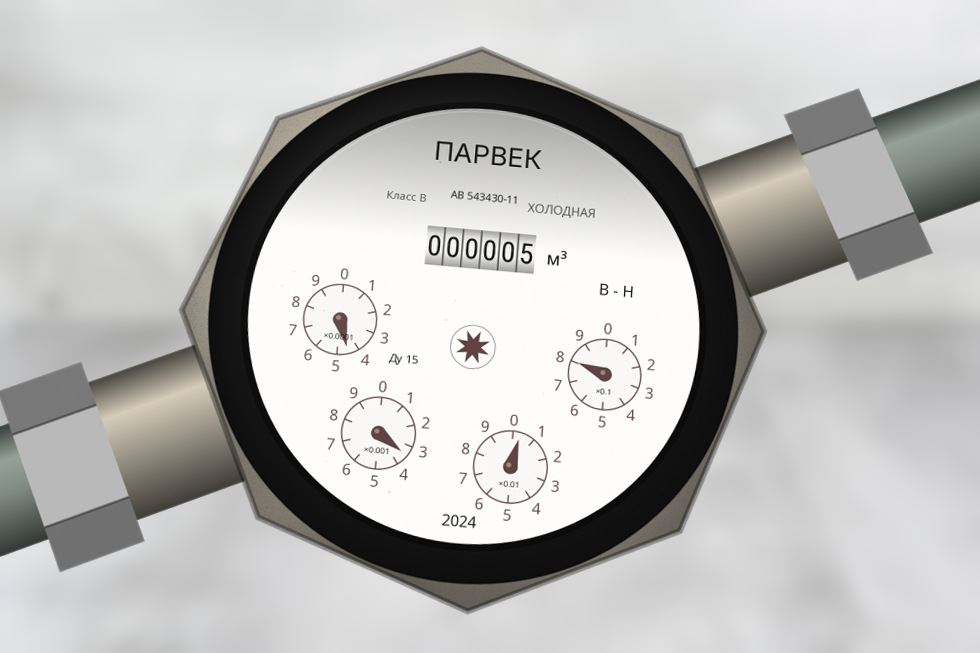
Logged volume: 5.8034 m³
